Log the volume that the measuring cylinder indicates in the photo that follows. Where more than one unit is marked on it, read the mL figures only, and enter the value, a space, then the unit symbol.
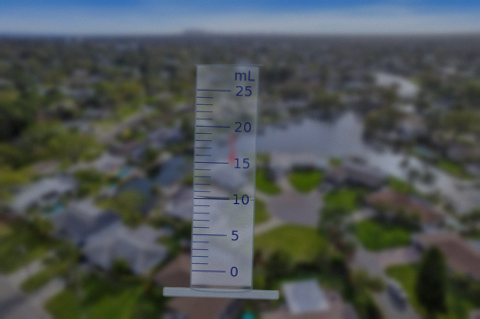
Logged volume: 10 mL
